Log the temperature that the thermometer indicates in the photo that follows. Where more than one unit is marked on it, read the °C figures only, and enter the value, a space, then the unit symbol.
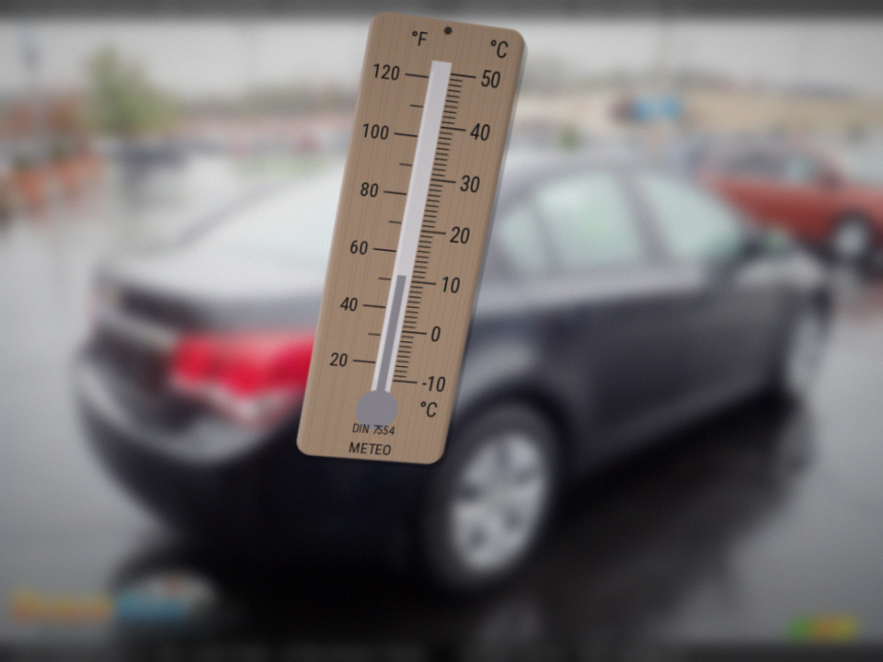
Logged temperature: 11 °C
